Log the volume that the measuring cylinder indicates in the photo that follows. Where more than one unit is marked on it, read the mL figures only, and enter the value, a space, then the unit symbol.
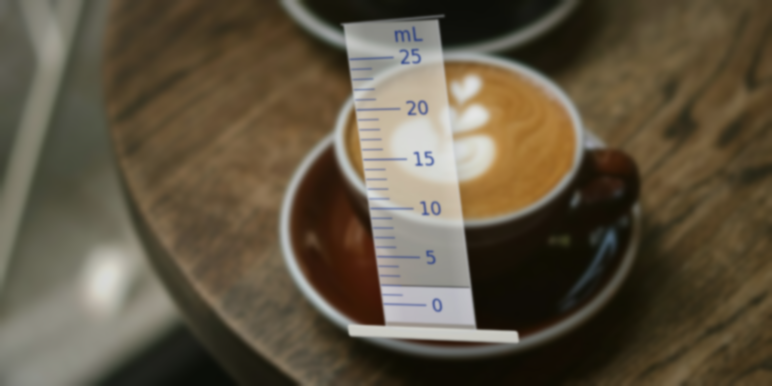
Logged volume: 2 mL
